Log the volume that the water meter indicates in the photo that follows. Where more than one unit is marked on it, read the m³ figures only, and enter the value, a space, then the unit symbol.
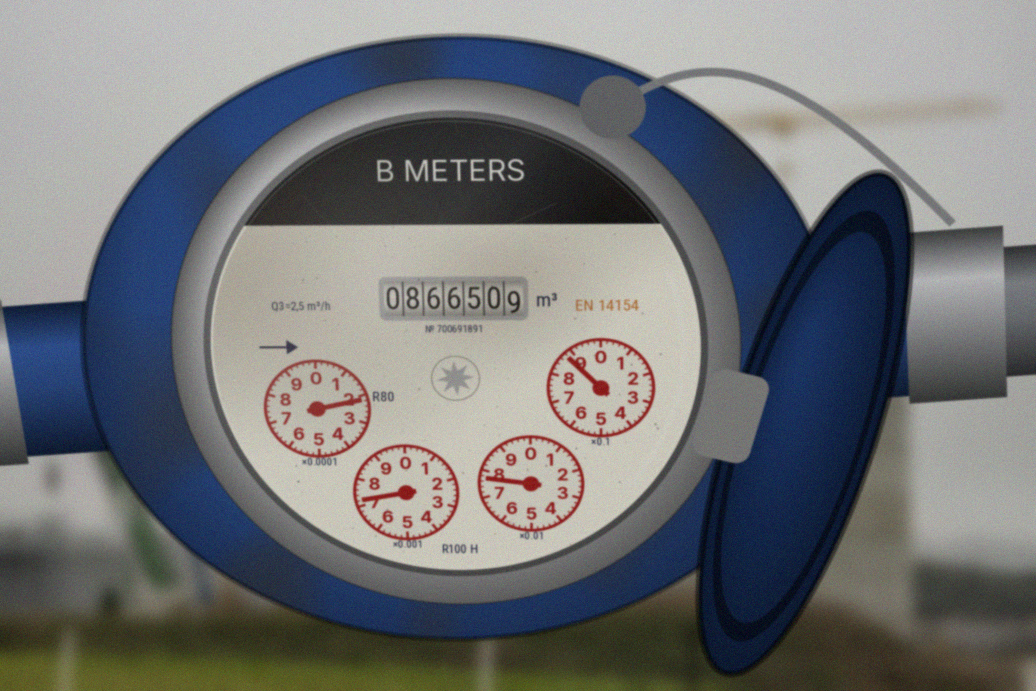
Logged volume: 866508.8772 m³
